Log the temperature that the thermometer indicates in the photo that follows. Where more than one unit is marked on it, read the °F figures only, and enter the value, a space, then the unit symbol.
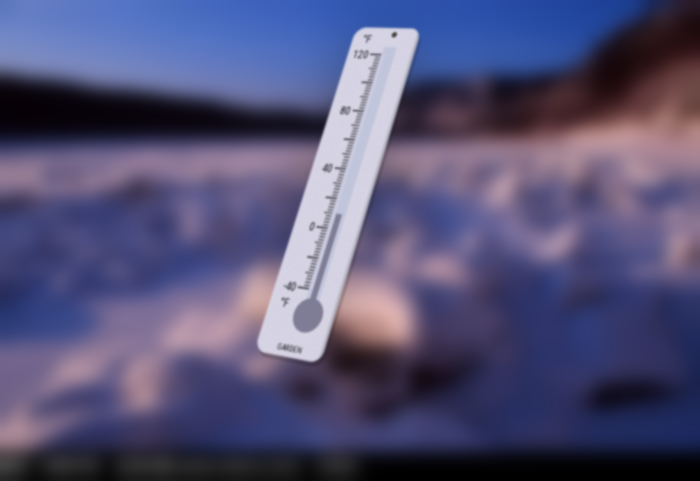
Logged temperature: 10 °F
